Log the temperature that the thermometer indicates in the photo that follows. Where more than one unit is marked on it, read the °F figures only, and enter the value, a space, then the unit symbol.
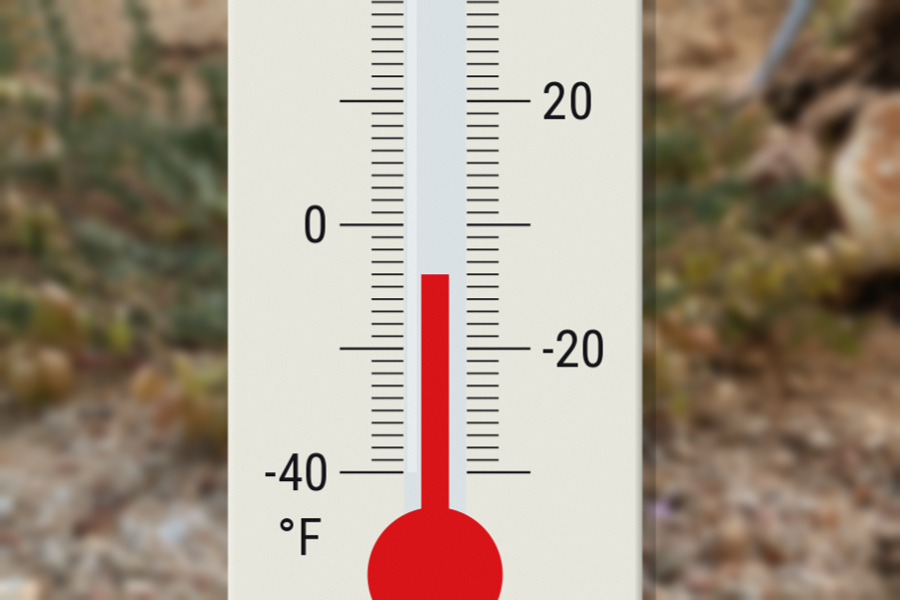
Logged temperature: -8 °F
